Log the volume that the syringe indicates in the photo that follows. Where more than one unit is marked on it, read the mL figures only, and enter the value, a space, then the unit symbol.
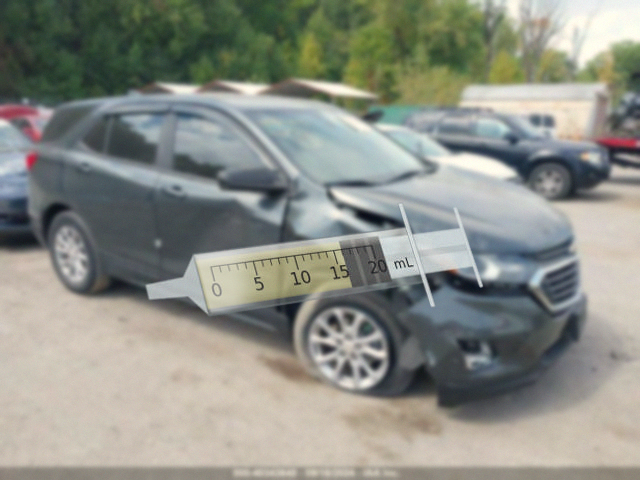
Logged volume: 16 mL
